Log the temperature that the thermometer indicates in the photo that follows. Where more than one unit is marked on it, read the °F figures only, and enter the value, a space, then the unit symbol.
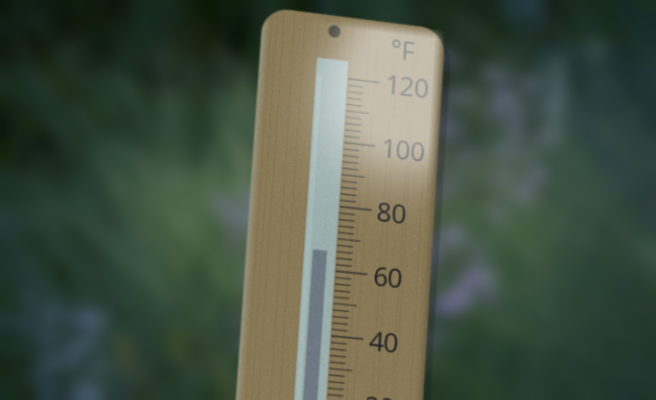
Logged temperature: 66 °F
